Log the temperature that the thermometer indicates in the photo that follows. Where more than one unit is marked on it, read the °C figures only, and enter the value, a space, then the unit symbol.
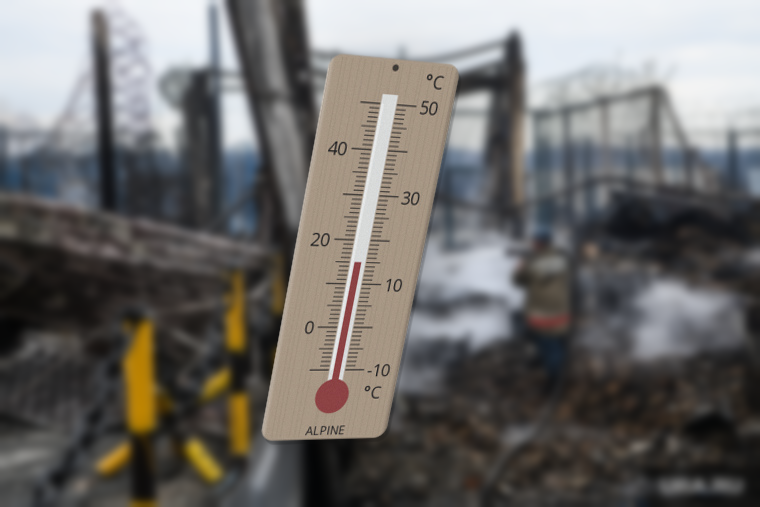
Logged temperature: 15 °C
